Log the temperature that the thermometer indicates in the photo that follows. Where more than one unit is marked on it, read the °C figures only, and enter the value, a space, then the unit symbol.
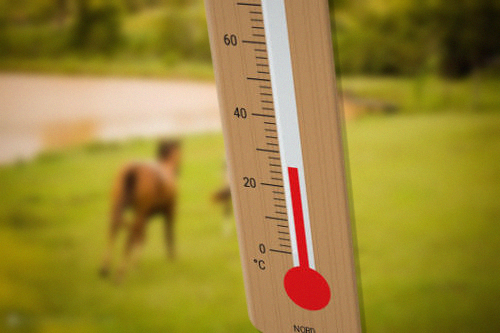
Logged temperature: 26 °C
